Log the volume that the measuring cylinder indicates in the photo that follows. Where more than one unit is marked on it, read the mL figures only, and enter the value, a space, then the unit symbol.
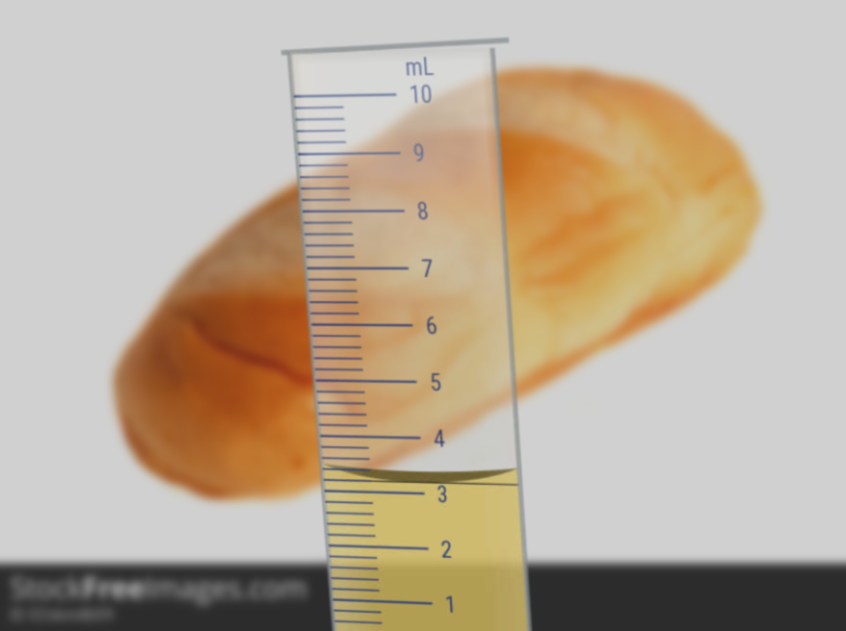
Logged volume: 3.2 mL
